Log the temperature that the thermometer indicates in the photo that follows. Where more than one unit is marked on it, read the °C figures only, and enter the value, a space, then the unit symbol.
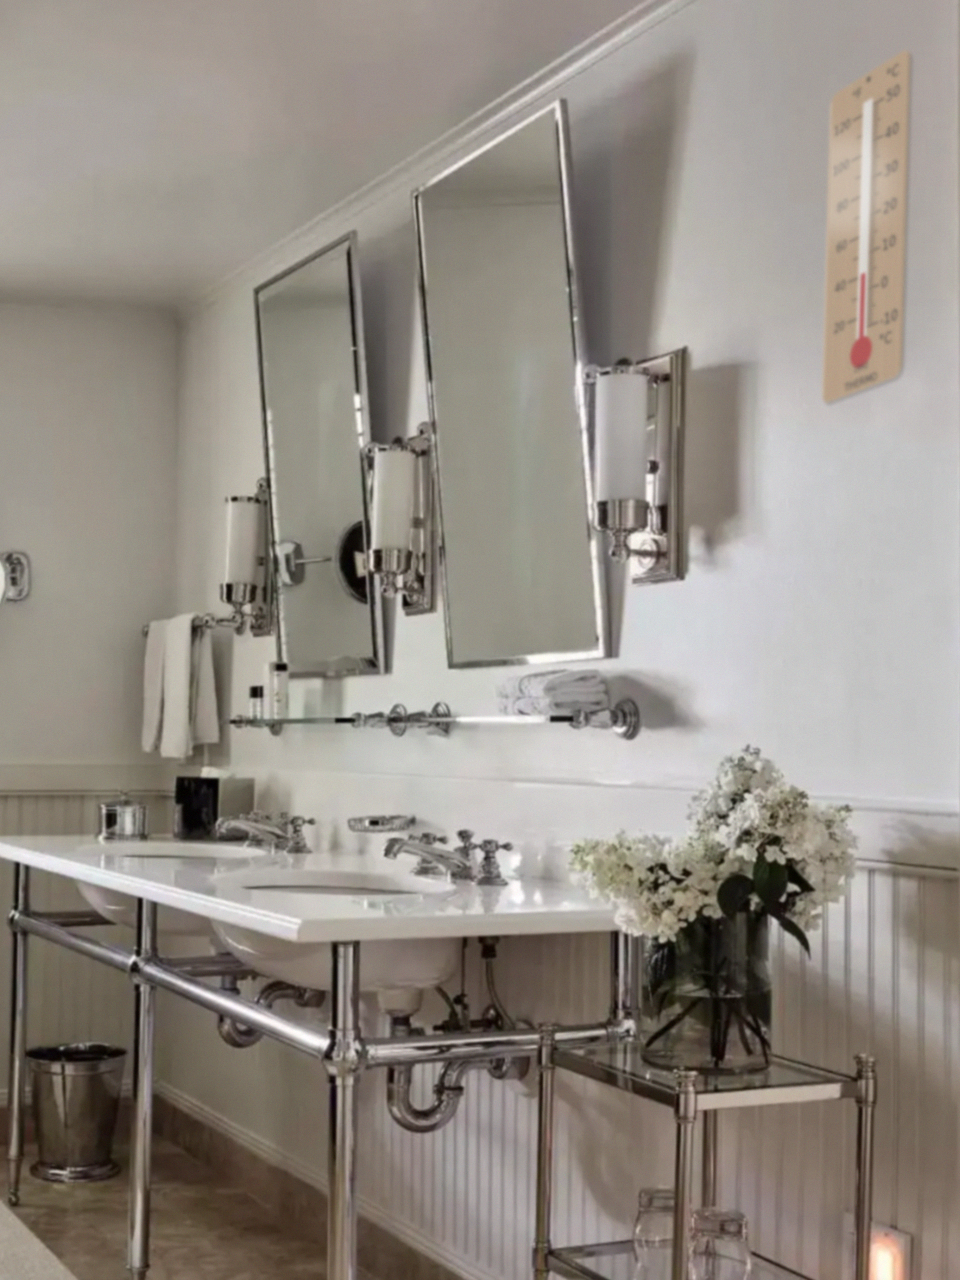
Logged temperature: 5 °C
